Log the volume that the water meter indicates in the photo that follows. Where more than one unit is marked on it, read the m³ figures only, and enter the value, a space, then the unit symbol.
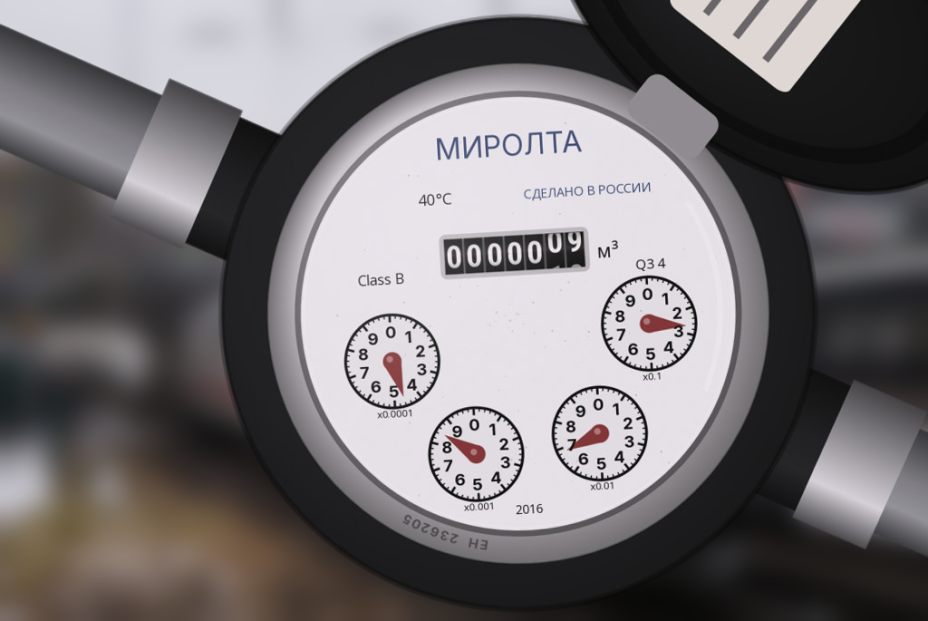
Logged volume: 9.2684 m³
